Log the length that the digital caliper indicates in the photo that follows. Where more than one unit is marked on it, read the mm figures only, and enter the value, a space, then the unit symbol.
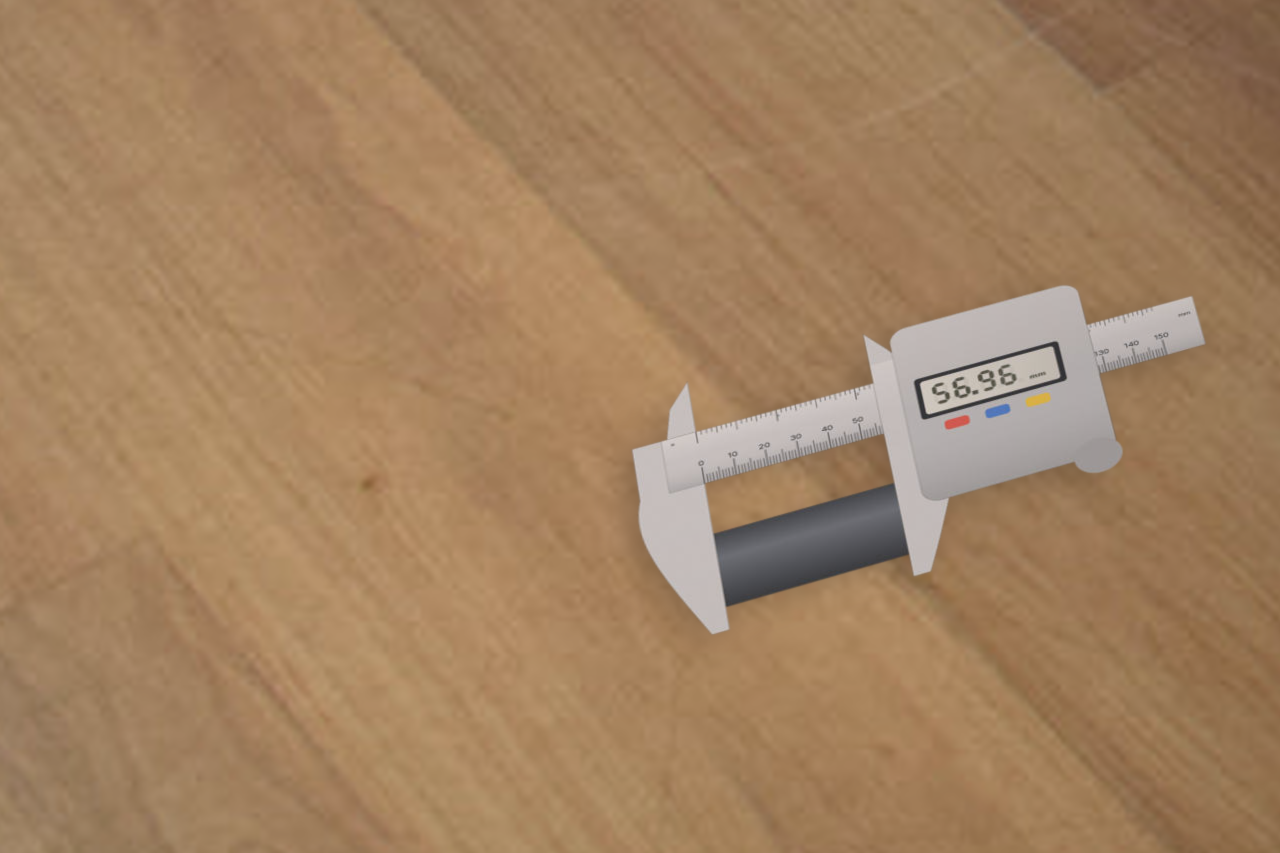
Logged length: 56.96 mm
